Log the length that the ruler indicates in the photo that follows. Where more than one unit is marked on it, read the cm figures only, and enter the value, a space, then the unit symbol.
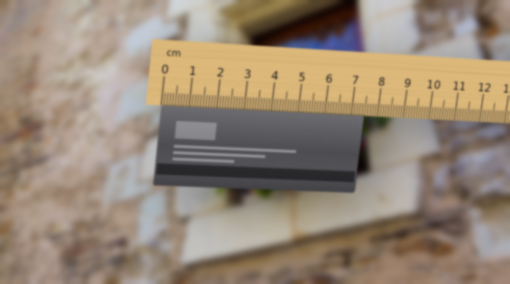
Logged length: 7.5 cm
